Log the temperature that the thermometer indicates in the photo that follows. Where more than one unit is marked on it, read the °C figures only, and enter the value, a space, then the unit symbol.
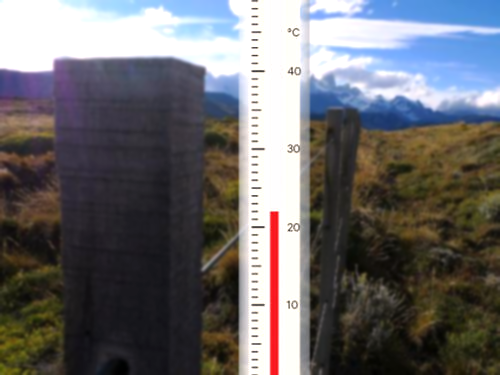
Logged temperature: 22 °C
